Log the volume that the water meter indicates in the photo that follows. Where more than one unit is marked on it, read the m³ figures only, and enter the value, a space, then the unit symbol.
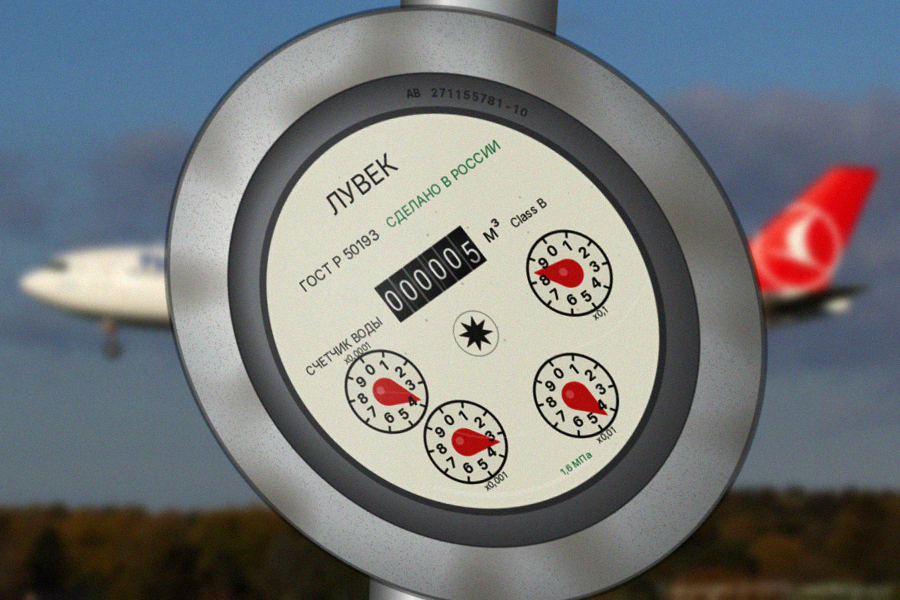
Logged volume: 4.8433 m³
